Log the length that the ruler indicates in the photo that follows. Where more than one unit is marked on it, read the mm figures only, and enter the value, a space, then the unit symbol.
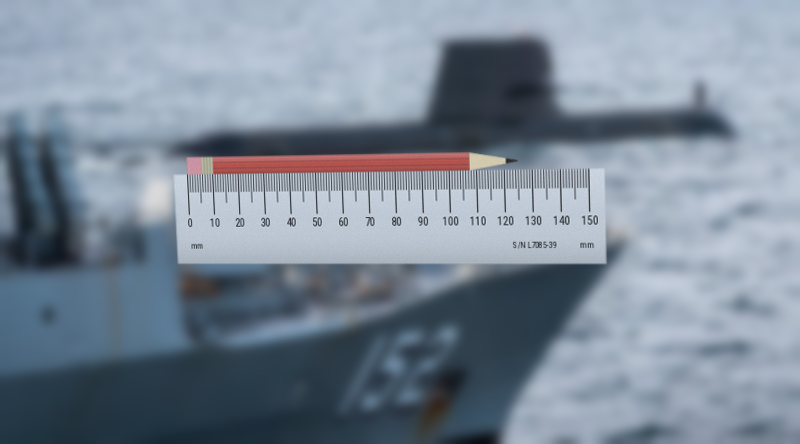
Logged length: 125 mm
